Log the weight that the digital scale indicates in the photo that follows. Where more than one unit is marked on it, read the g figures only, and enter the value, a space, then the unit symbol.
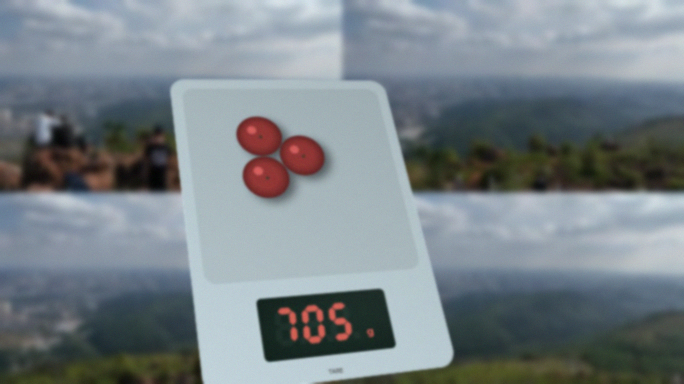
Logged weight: 705 g
